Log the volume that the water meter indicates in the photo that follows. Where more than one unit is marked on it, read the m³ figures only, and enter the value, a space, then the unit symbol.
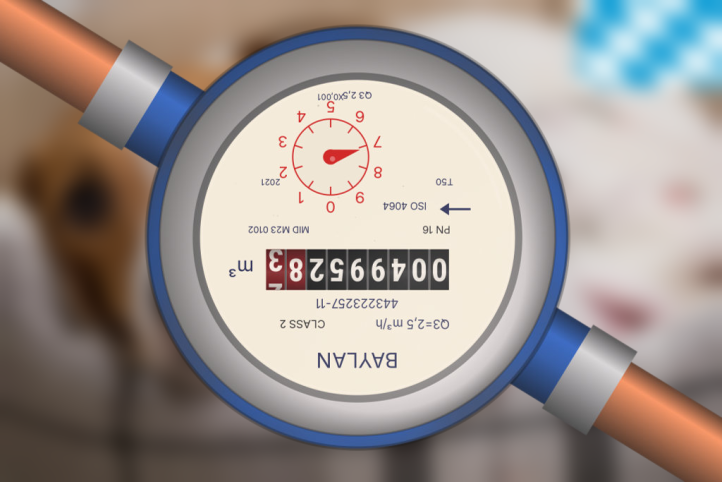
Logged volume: 49952.827 m³
